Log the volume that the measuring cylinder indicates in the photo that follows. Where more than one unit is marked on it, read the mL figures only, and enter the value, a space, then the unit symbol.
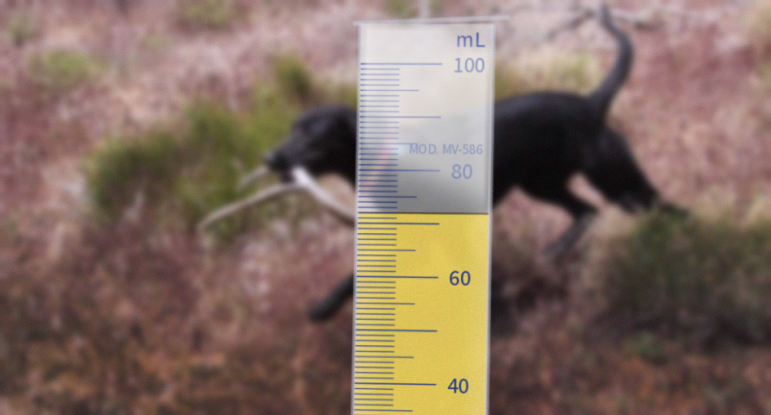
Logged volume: 72 mL
